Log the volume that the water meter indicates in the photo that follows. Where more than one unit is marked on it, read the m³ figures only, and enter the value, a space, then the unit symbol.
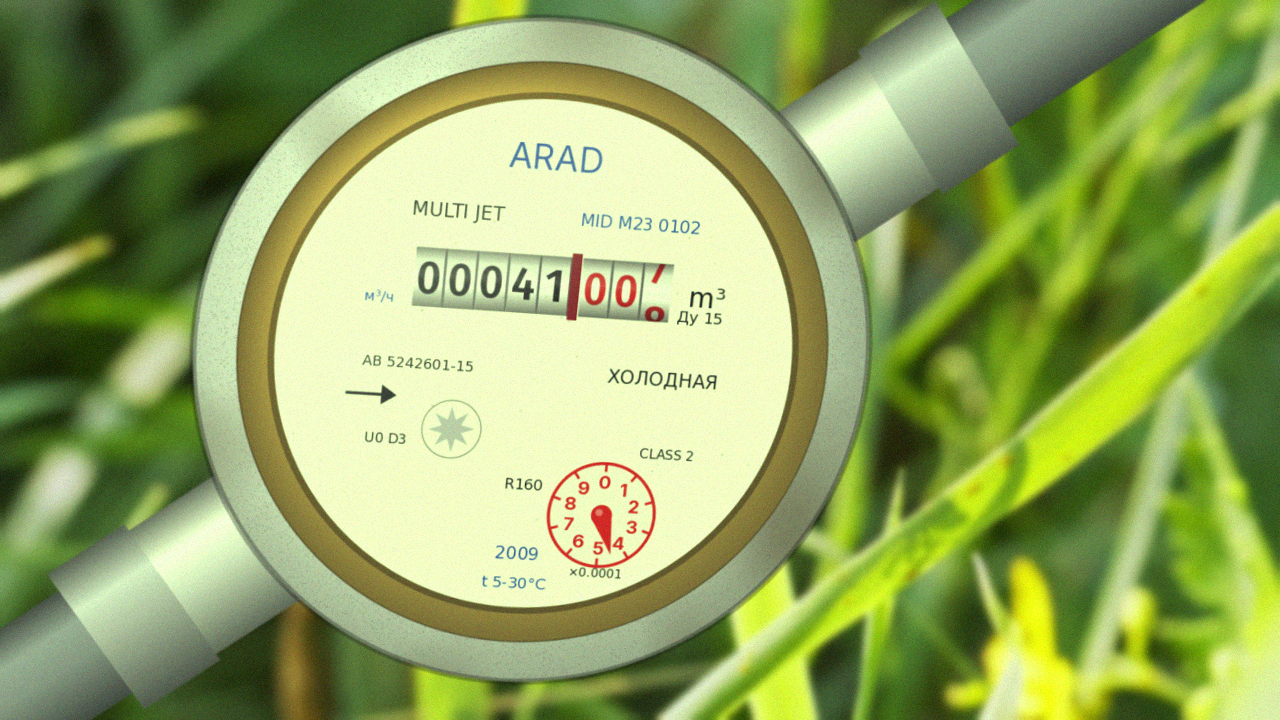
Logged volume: 41.0074 m³
